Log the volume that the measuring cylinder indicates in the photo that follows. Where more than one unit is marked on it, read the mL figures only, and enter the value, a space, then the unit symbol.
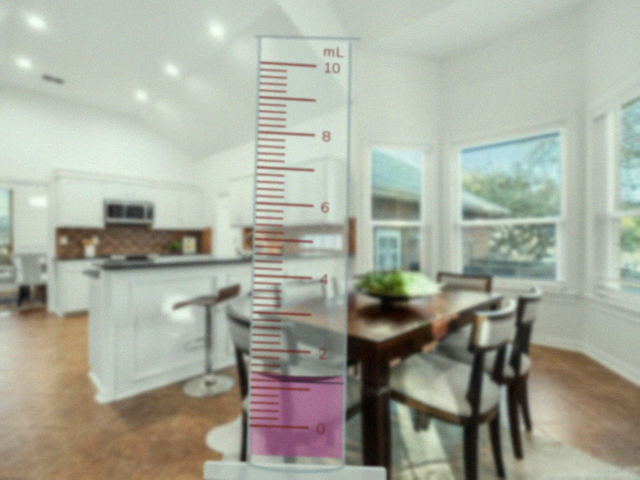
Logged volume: 1.2 mL
